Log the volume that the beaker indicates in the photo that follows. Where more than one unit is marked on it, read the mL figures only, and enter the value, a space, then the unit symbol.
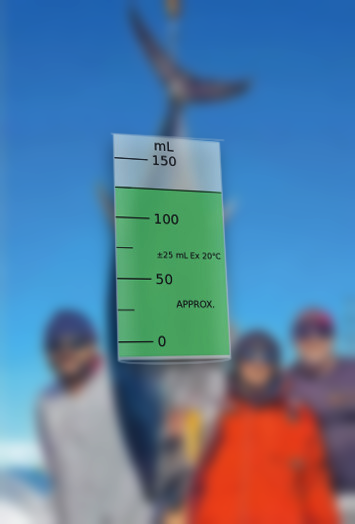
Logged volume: 125 mL
